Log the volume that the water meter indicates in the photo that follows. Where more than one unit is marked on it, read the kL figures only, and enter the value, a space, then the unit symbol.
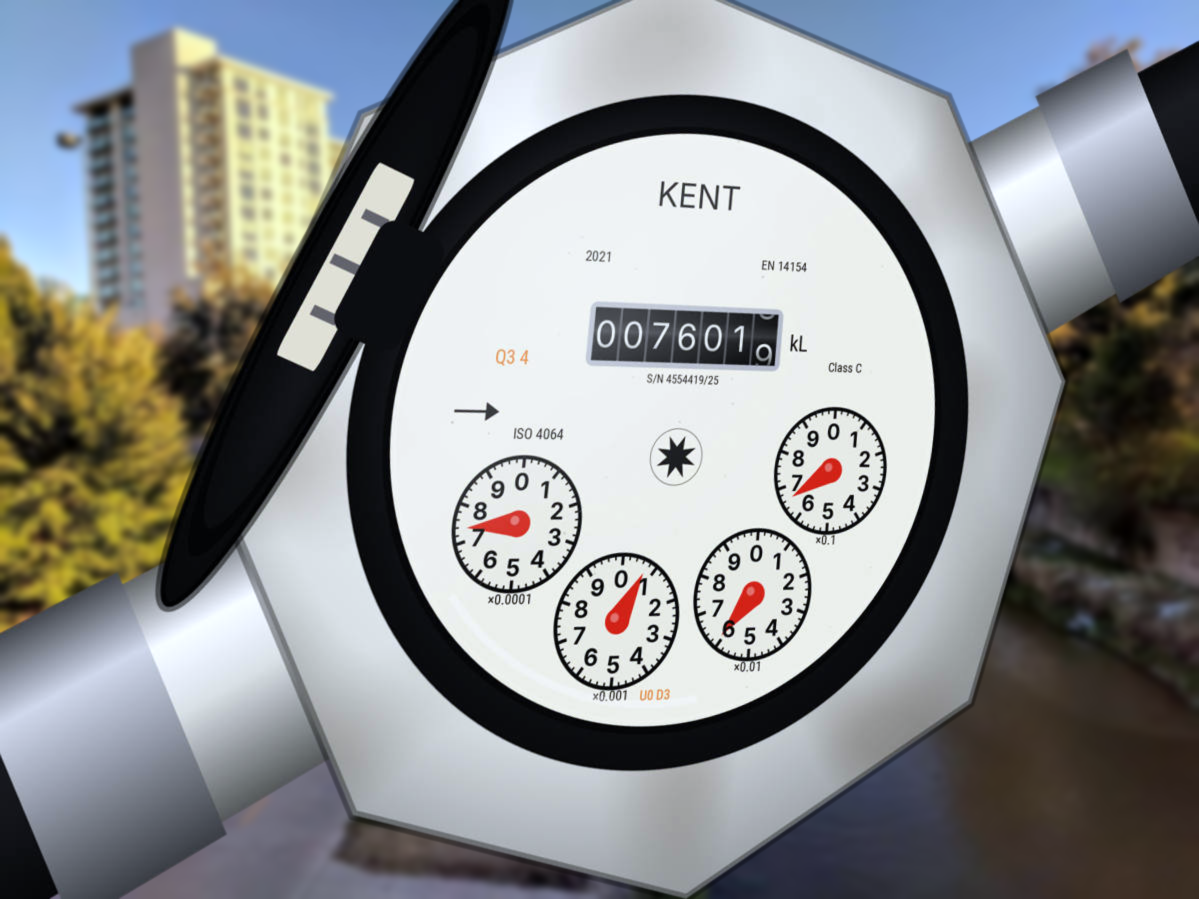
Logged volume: 76018.6607 kL
